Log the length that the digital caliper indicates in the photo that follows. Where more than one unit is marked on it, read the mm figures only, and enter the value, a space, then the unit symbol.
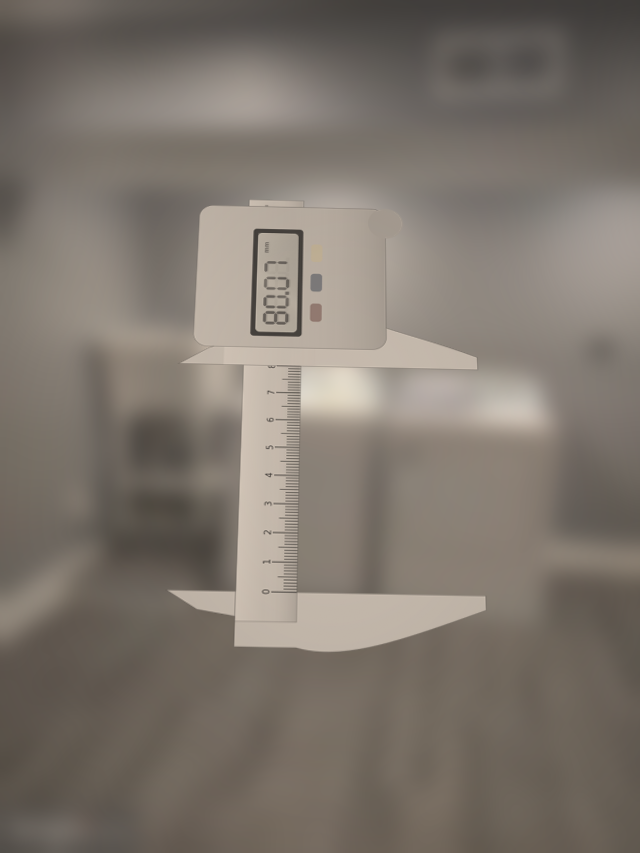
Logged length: 80.07 mm
